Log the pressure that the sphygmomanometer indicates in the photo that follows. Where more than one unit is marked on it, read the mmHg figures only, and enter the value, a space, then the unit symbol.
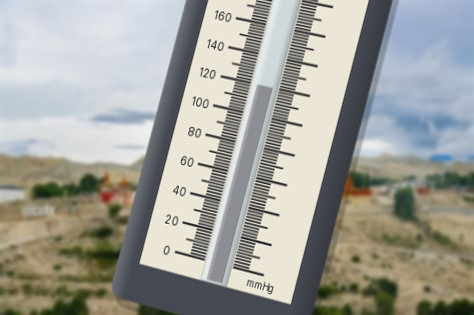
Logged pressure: 120 mmHg
